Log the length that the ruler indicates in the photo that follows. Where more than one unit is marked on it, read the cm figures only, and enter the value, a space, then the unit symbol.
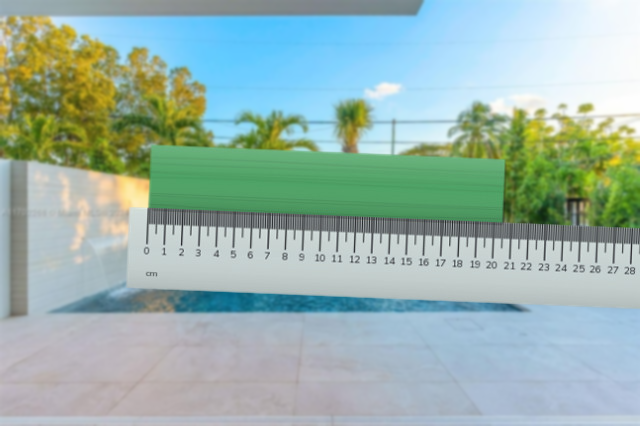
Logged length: 20.5 cm
